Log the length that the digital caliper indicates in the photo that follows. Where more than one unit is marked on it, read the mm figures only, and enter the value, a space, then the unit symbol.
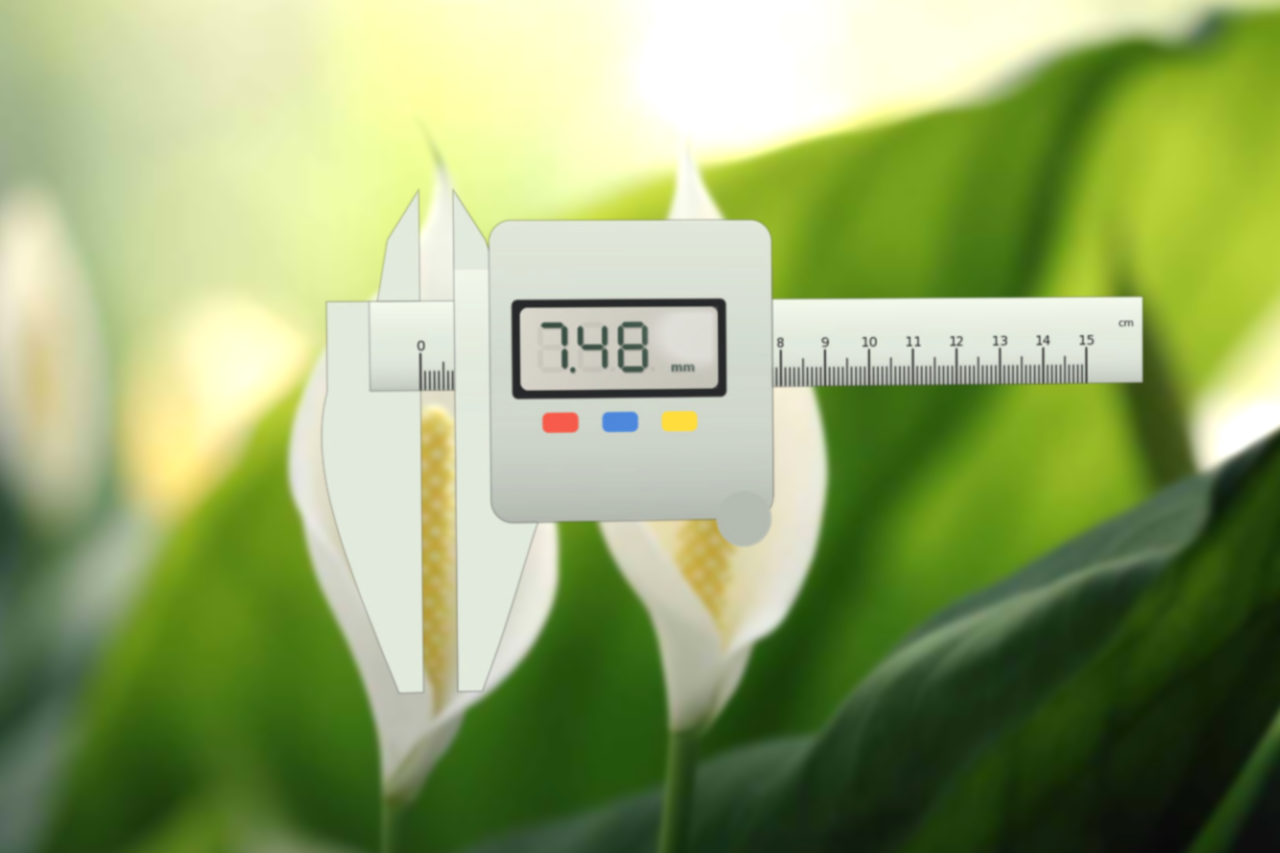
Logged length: 7.48 mm
